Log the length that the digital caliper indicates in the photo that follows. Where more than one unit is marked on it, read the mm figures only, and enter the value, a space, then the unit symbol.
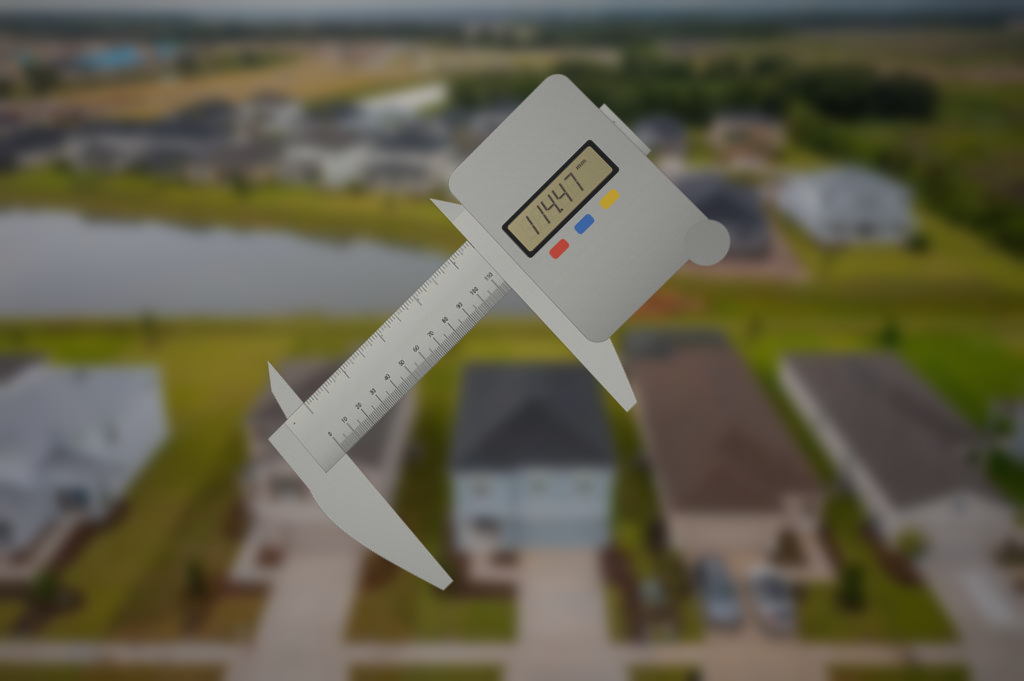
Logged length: 114.47 mm
